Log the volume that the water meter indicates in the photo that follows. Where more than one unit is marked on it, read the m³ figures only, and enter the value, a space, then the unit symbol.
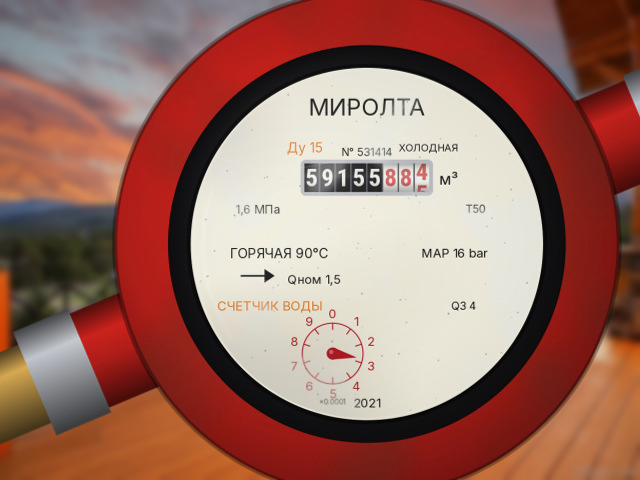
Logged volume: 59155.8842 m³
